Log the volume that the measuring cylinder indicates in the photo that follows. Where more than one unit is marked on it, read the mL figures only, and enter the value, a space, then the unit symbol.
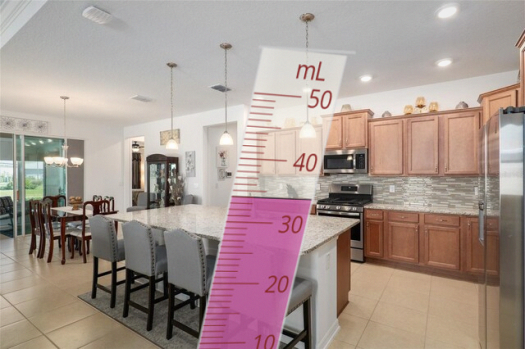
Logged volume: 34 mL
